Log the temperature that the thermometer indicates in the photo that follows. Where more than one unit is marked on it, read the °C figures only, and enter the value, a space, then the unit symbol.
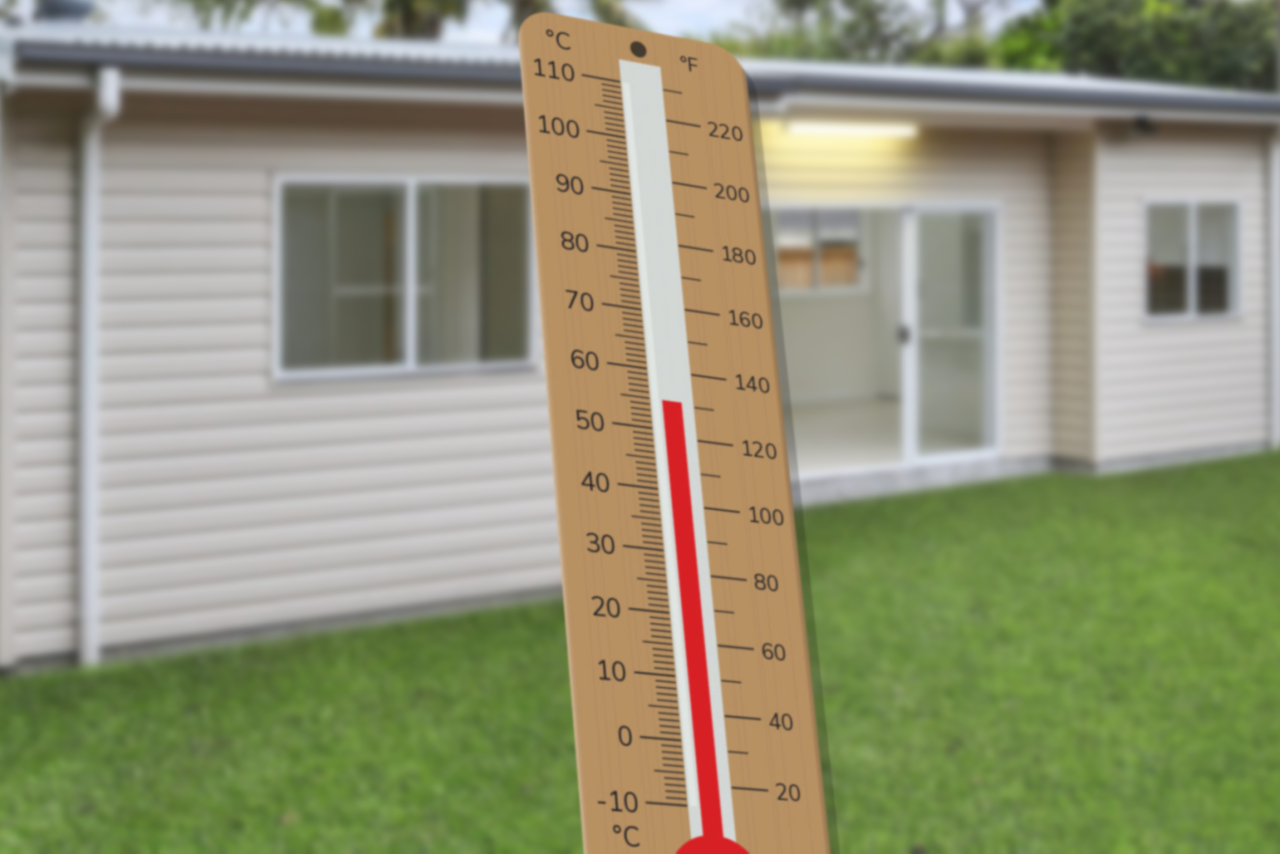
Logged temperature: 55 °C
